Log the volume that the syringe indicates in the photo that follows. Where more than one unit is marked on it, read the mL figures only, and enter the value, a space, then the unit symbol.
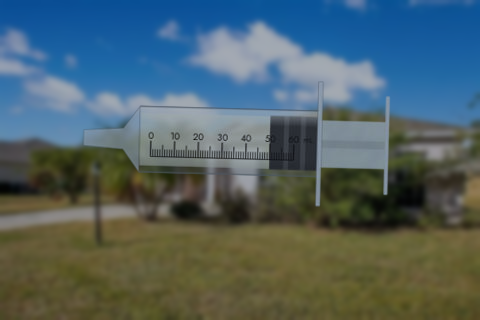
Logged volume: 50 mL
